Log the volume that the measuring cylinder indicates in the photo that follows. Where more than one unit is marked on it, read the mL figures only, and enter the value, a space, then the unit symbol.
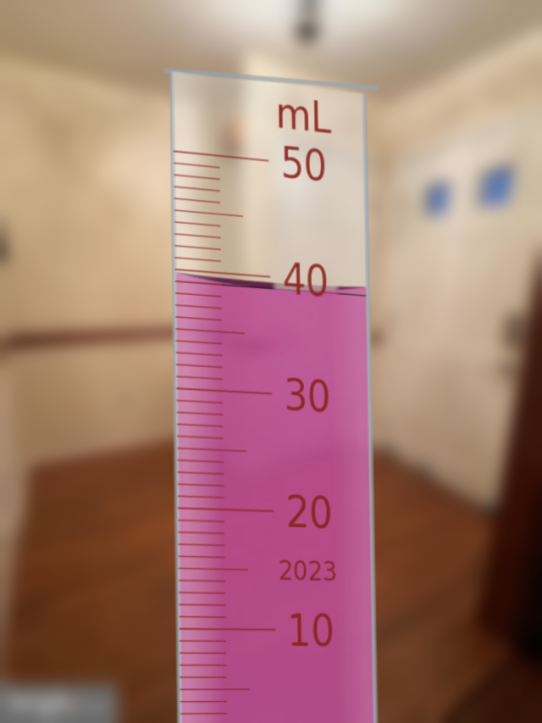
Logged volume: 39 mL
